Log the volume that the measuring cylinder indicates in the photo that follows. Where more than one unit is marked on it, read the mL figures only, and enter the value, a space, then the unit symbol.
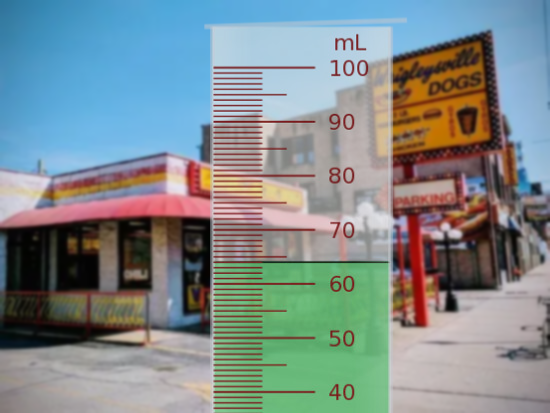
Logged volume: 64 mL
